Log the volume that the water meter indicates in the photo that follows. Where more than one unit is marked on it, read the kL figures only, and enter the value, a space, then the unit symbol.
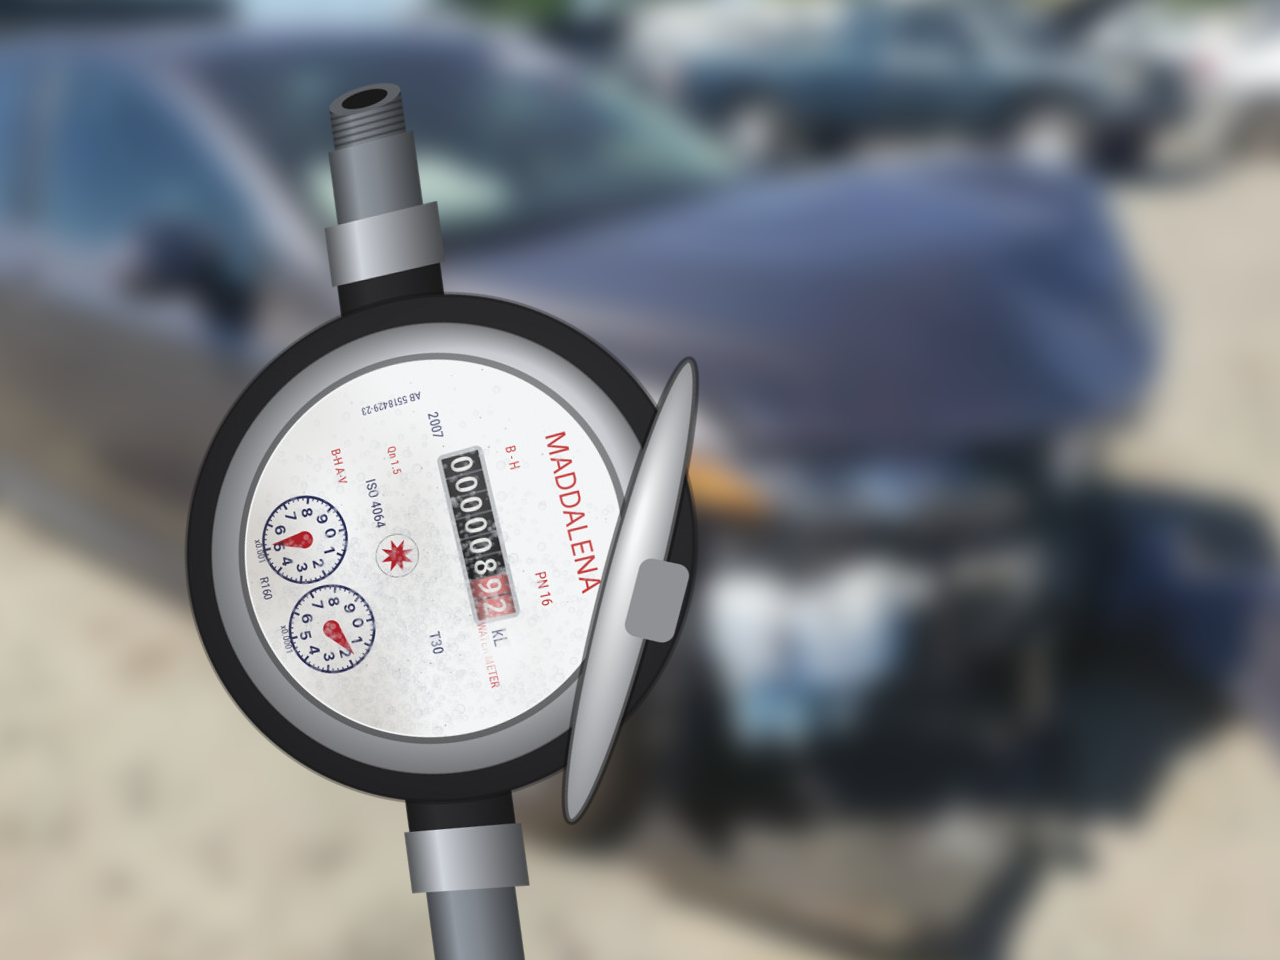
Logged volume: 8.9251 kL
